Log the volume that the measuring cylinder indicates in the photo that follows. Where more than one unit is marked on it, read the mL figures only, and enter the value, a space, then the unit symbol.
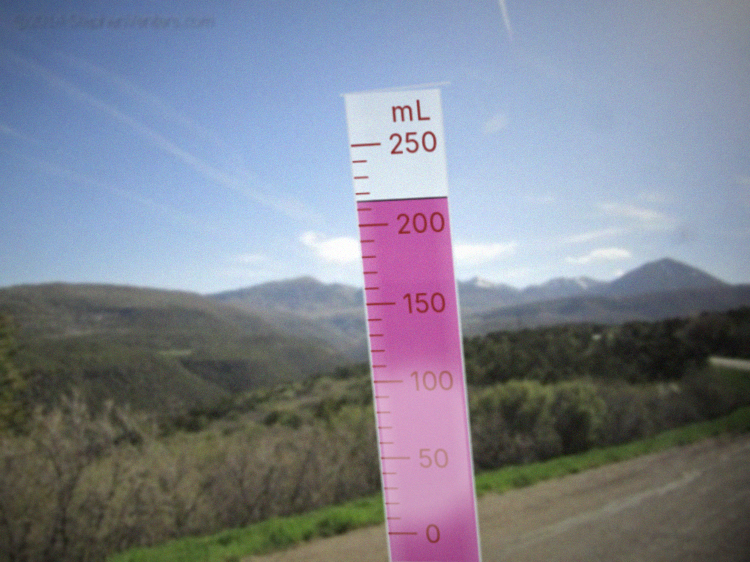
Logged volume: 215 mL
